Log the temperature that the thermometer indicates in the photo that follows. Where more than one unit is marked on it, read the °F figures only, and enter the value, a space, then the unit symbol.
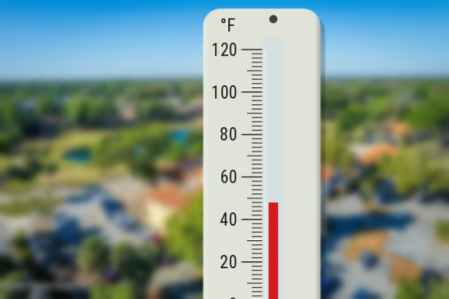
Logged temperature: 48 °F
